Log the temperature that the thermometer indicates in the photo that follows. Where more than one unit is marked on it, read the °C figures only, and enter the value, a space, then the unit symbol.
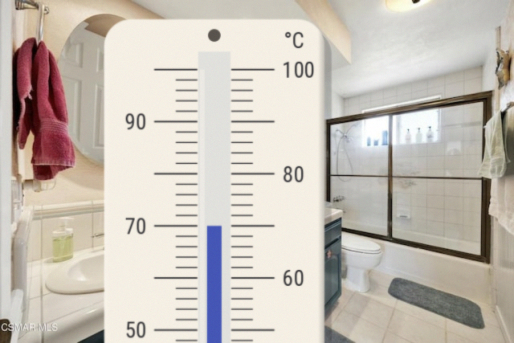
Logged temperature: 70 °C
